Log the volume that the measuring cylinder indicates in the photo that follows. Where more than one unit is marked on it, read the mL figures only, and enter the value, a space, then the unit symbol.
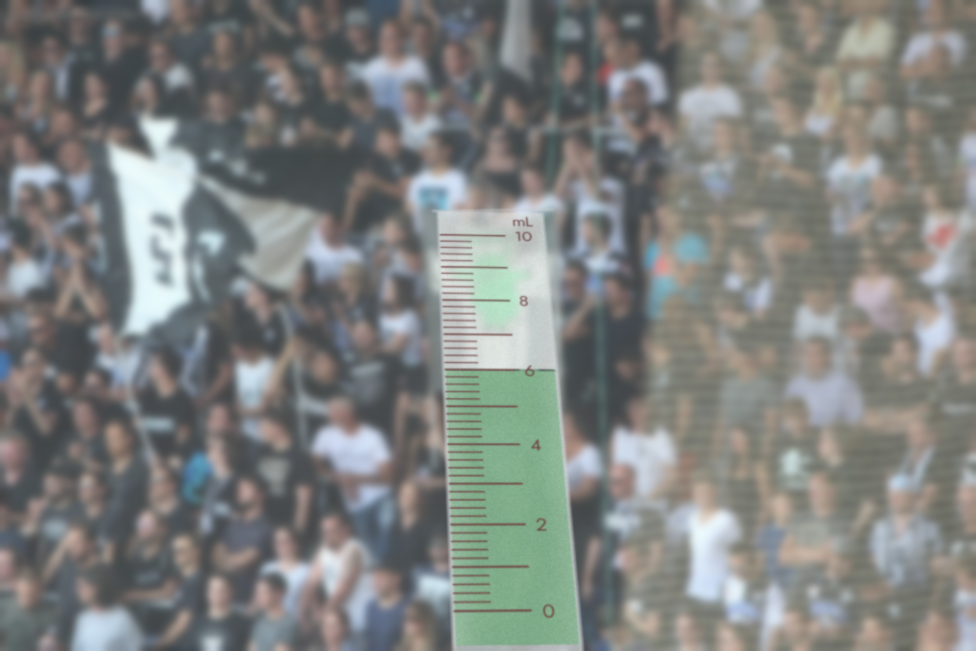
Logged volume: 6 mL
